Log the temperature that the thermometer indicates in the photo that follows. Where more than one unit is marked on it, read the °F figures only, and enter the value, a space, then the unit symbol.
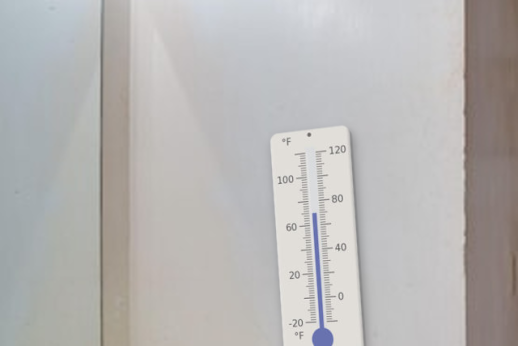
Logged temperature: 70 °F
